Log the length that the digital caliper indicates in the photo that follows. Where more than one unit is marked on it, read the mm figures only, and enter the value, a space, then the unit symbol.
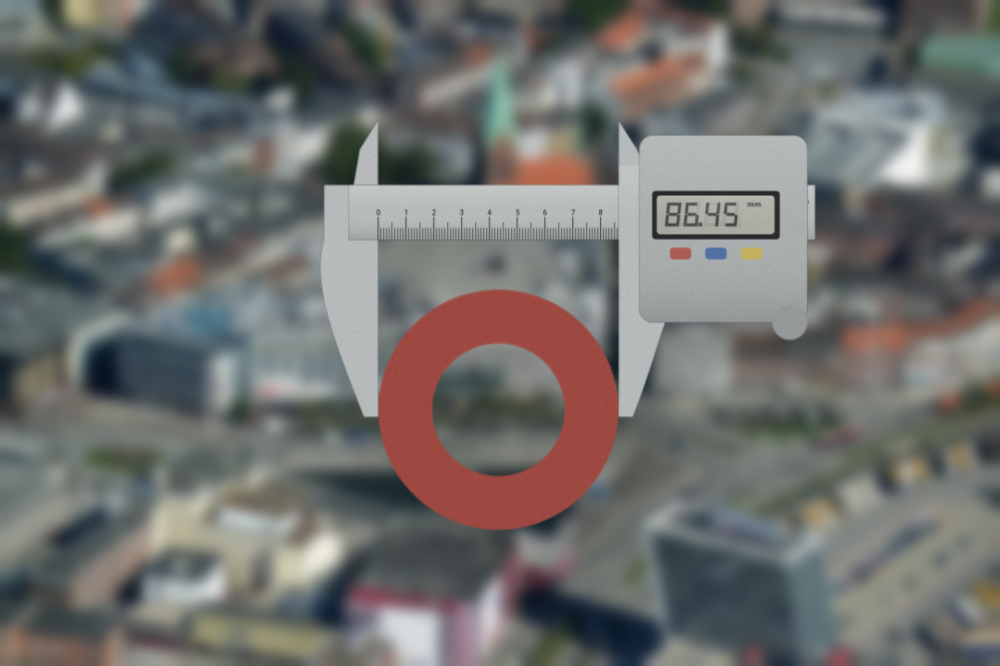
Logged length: 86.45 mm
